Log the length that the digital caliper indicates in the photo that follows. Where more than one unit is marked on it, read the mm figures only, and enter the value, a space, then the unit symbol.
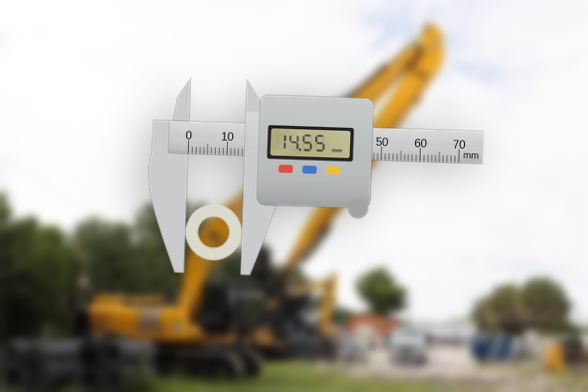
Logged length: 14.55 mm
